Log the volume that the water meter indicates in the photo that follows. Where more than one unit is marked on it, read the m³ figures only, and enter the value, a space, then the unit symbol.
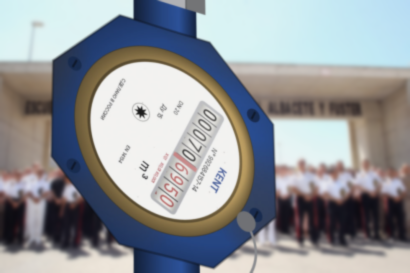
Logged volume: 70.6950 m³
